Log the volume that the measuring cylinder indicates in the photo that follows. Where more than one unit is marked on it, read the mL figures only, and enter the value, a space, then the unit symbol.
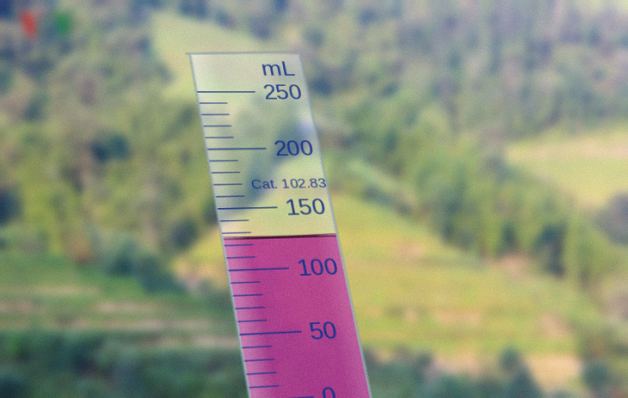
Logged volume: 125 mL
